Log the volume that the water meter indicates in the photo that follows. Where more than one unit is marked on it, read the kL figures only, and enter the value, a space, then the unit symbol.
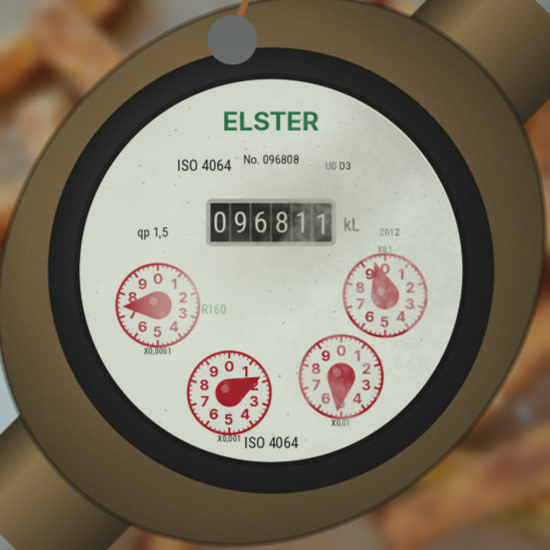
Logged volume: 96810.9517 kL
